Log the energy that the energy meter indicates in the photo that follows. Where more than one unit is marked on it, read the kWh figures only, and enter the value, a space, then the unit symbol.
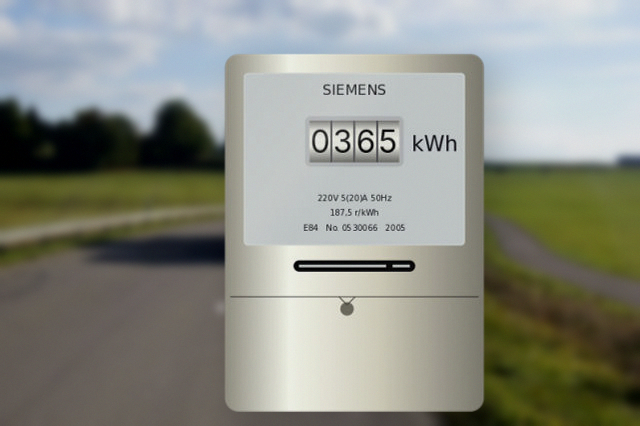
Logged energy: 365 kWh
